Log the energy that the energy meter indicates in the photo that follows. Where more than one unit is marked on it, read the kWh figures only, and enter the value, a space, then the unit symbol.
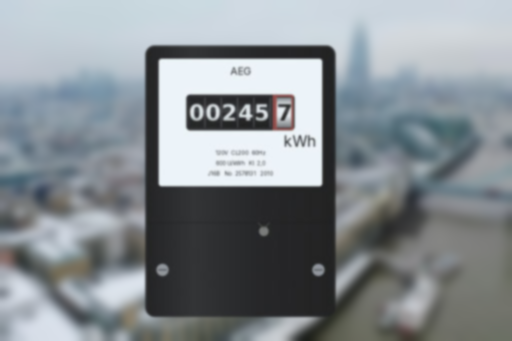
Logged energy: 245.7 kWh
